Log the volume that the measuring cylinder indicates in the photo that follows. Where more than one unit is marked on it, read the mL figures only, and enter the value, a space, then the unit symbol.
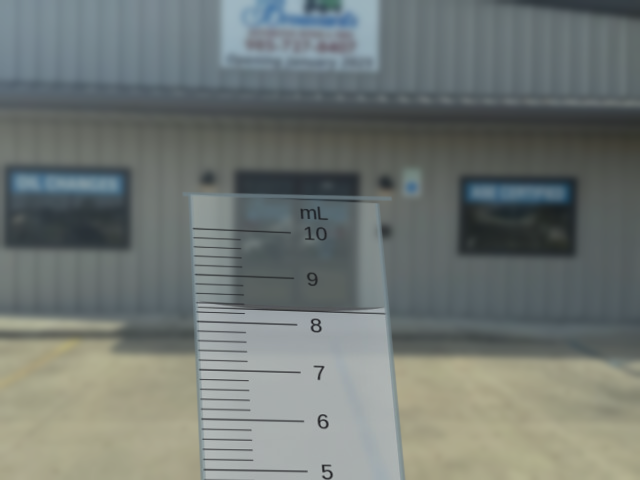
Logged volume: 8.3 mL
